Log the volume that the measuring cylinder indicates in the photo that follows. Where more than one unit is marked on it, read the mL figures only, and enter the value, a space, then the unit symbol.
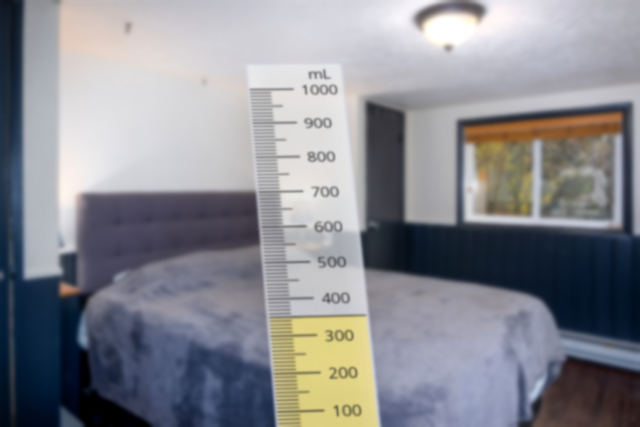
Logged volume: 350 mL
